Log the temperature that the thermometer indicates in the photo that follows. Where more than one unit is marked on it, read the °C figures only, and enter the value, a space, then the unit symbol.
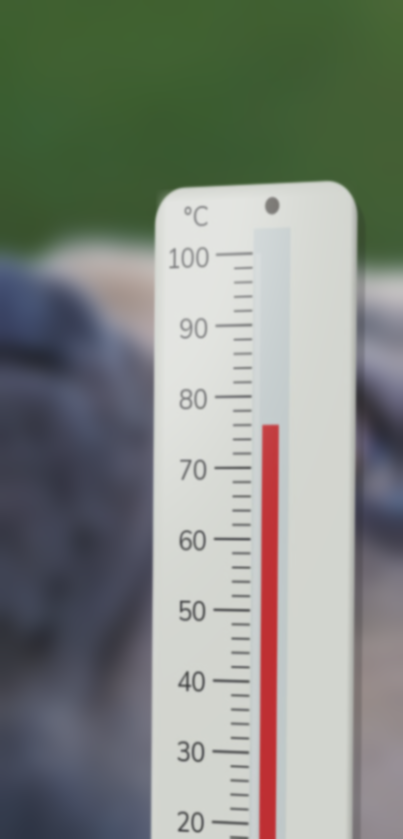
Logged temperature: 76 °C
